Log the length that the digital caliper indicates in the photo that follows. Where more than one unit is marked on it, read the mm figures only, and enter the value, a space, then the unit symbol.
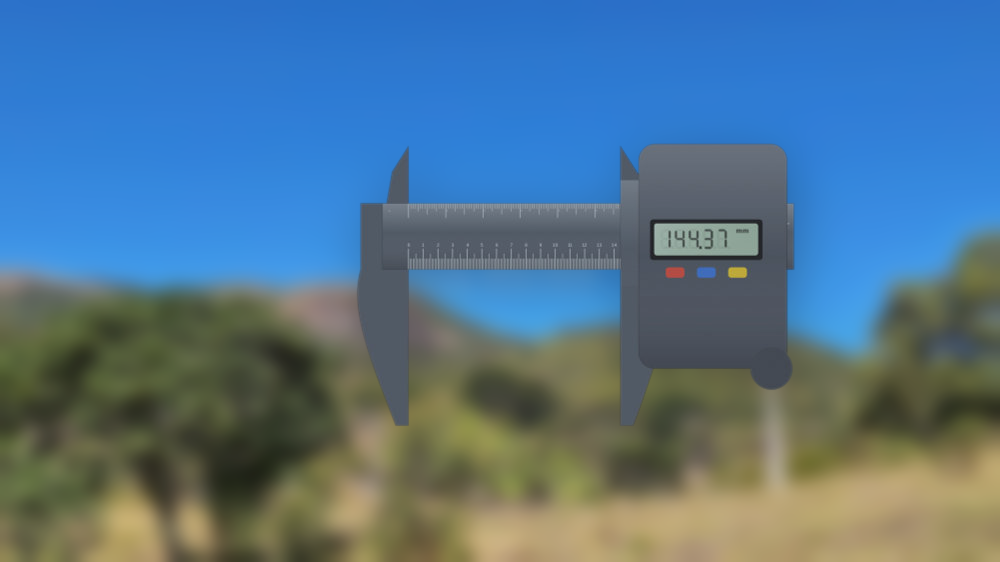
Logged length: 144.37 mm
